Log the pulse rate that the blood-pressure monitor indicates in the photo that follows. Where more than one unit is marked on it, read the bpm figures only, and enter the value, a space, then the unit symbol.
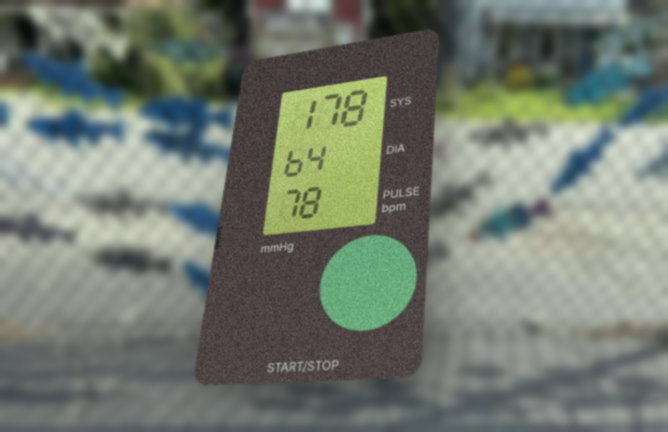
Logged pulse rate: 78 bpm
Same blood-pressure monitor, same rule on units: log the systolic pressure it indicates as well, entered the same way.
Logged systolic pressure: 178 mmHg
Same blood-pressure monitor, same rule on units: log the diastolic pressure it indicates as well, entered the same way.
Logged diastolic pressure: 64 mmHg
